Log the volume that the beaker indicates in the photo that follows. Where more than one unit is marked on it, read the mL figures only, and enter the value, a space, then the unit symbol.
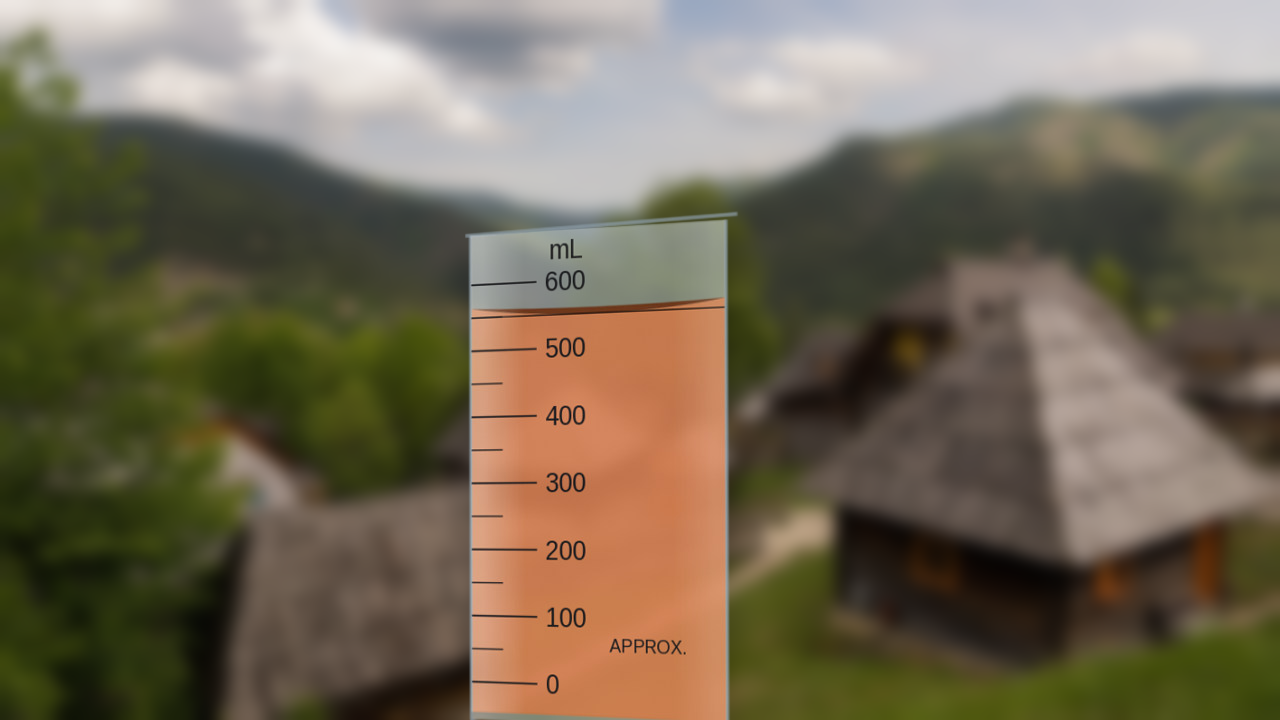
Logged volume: 550 mL
